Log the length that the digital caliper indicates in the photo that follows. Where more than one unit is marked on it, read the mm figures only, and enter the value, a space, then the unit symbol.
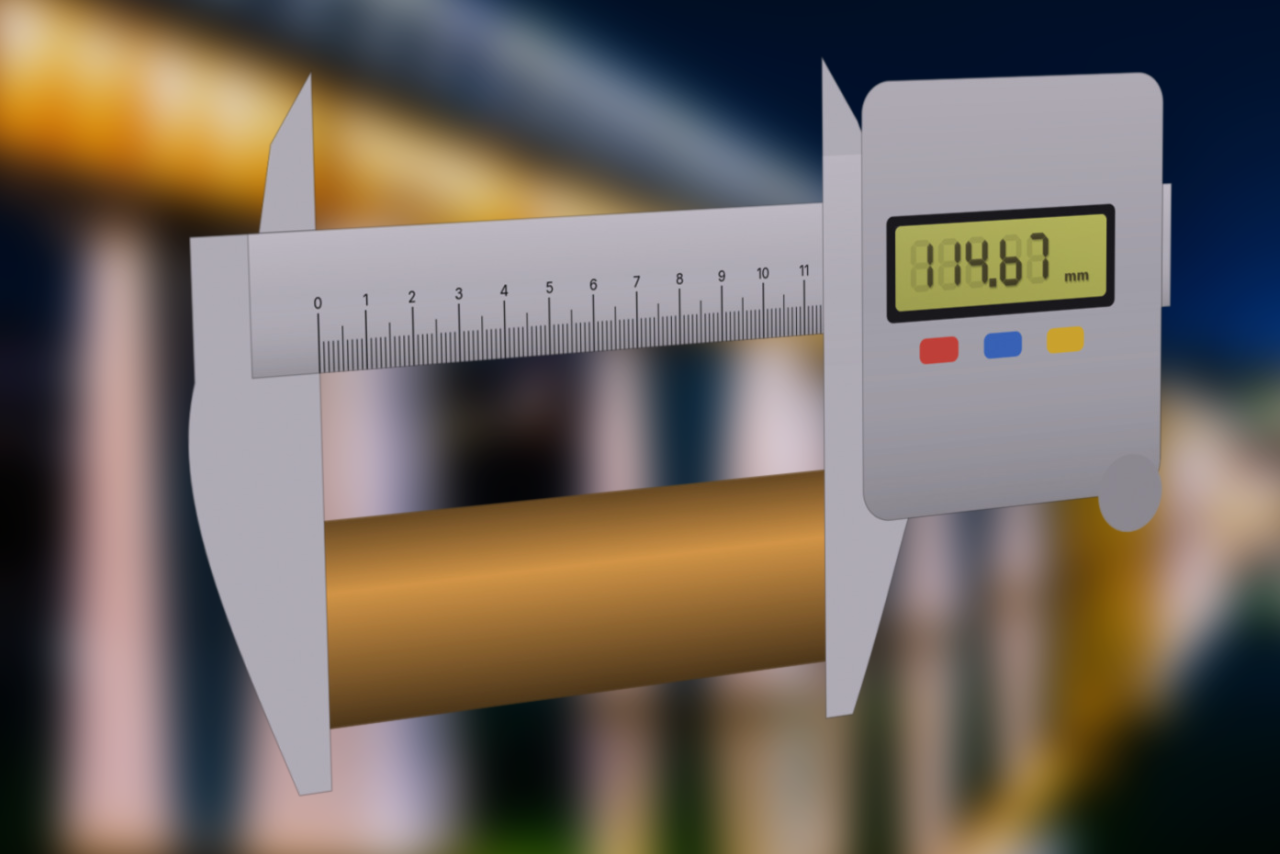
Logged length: 114.67 mm
